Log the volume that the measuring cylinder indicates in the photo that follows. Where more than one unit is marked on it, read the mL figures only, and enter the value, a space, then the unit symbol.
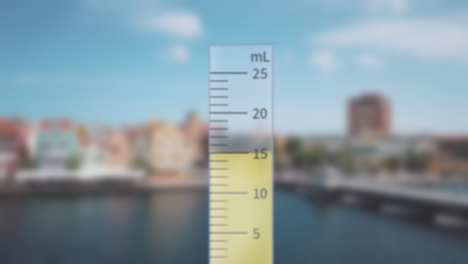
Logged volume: 15 mL
